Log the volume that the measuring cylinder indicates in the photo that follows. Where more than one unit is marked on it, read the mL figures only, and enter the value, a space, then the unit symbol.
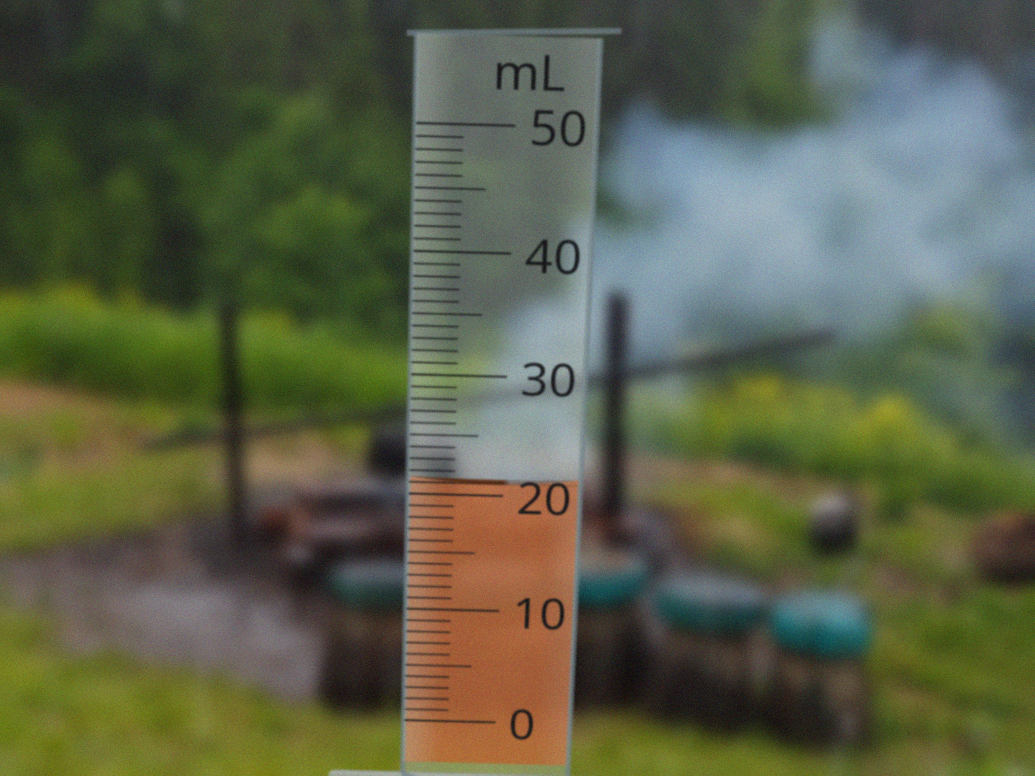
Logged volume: 21 mL
